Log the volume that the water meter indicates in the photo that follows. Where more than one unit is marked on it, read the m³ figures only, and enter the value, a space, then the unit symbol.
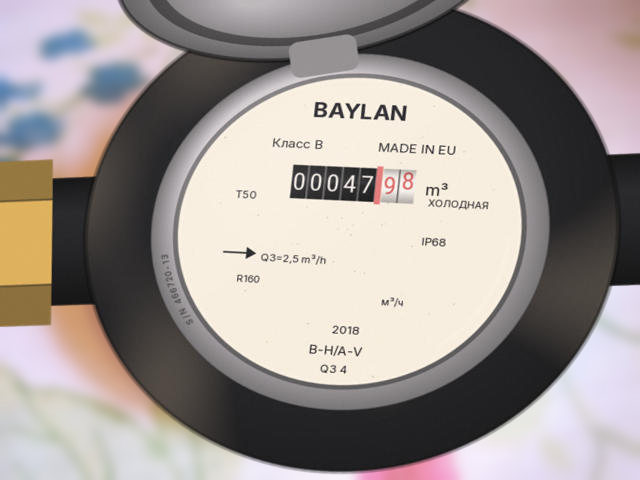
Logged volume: 47.98 m³
